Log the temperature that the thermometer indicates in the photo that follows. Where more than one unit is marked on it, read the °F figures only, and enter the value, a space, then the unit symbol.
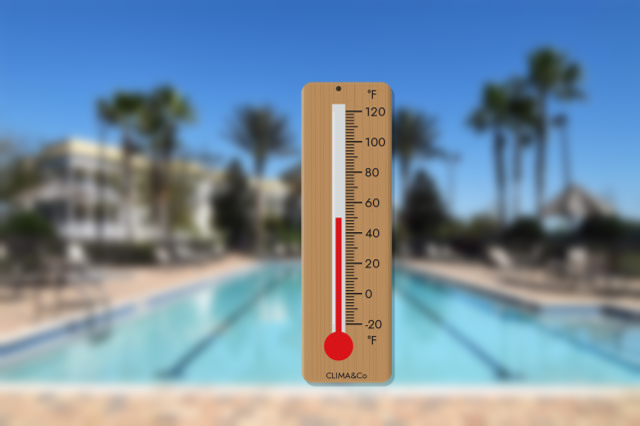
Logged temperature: 50 °F
